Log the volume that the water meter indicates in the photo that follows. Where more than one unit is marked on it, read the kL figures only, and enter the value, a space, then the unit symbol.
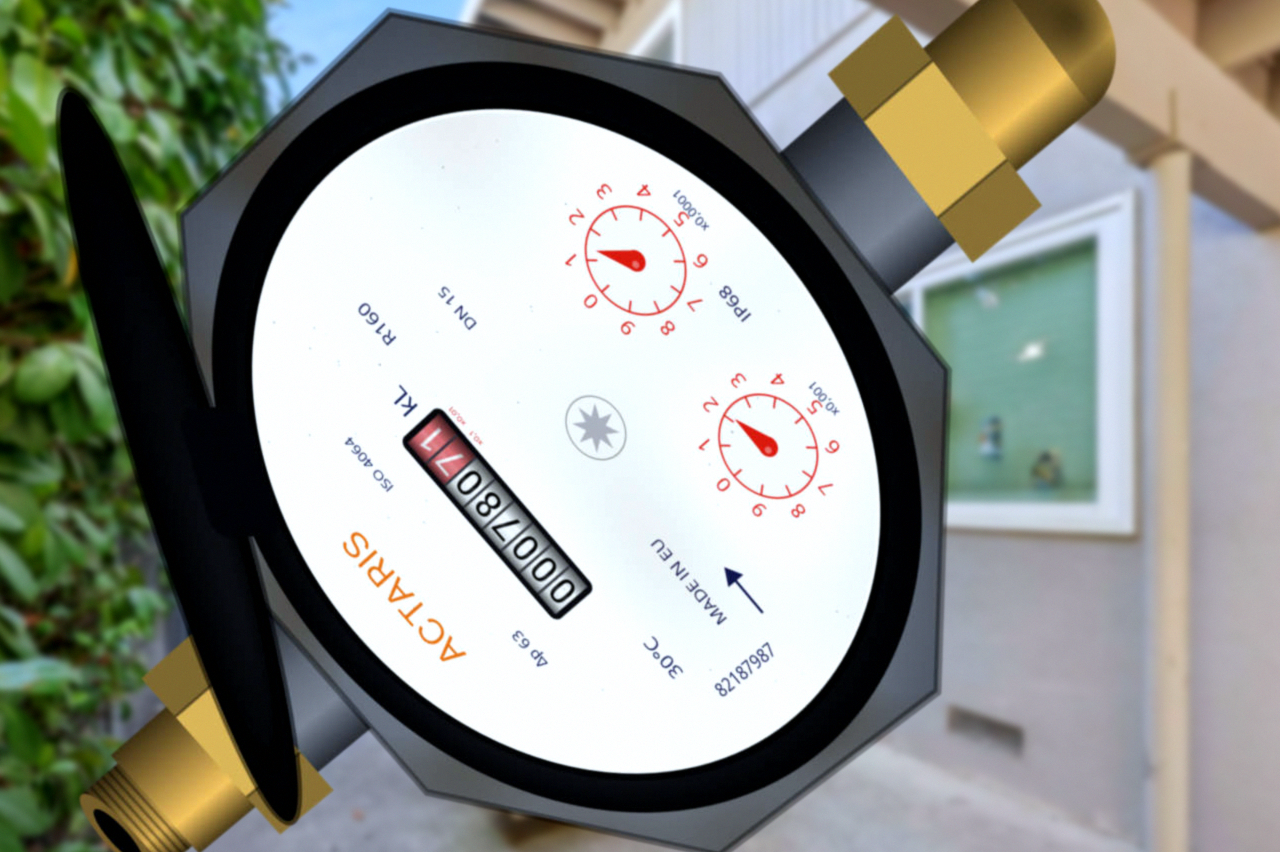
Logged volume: 780.7121 kL
